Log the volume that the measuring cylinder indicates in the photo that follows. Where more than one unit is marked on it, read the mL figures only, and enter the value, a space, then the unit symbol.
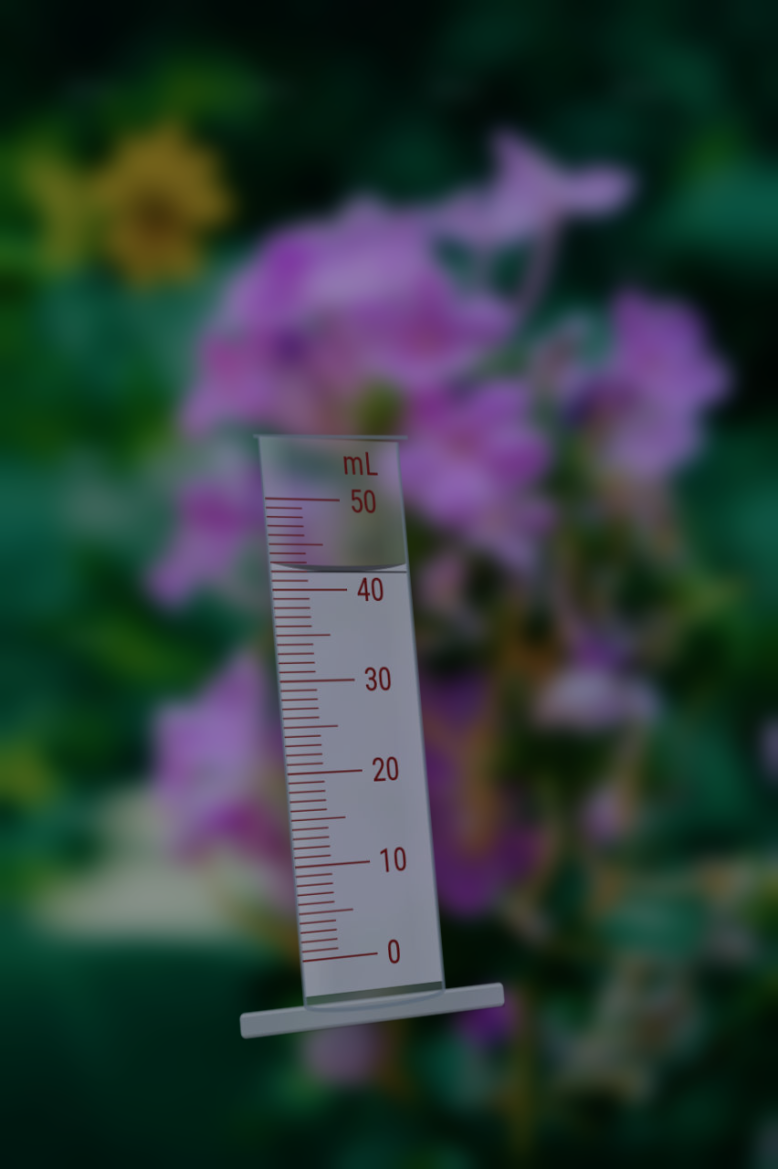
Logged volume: 42 mL
